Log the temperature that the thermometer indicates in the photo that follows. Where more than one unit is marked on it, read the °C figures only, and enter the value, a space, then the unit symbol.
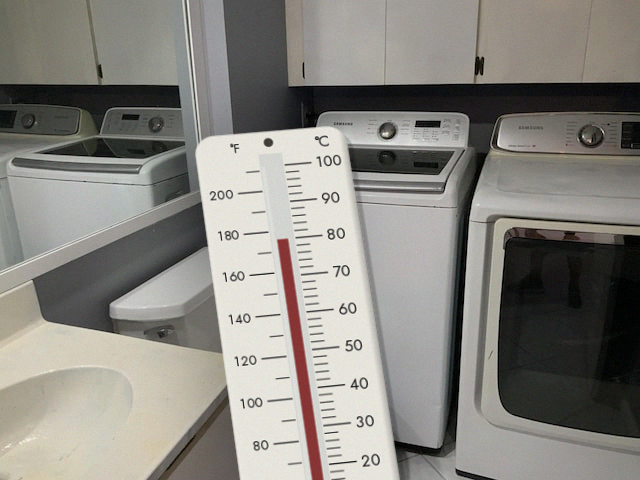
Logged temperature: 80 °C
